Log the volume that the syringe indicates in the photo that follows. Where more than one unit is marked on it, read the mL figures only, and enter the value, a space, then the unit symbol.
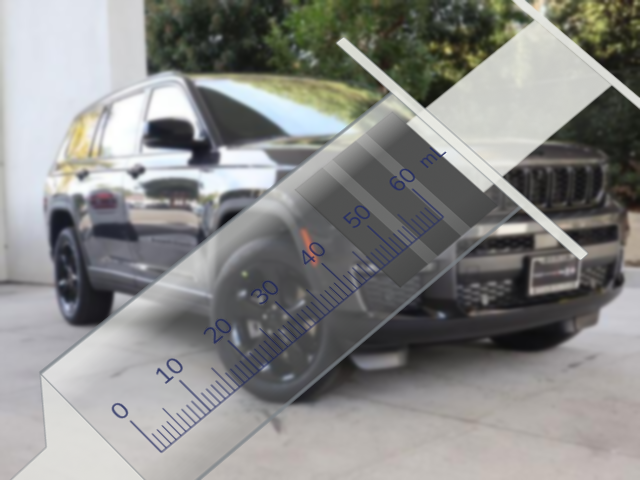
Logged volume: 46 mL
